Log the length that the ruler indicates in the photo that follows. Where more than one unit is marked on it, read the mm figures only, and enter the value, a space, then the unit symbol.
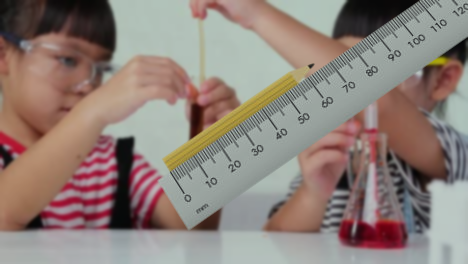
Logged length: 65 mm
